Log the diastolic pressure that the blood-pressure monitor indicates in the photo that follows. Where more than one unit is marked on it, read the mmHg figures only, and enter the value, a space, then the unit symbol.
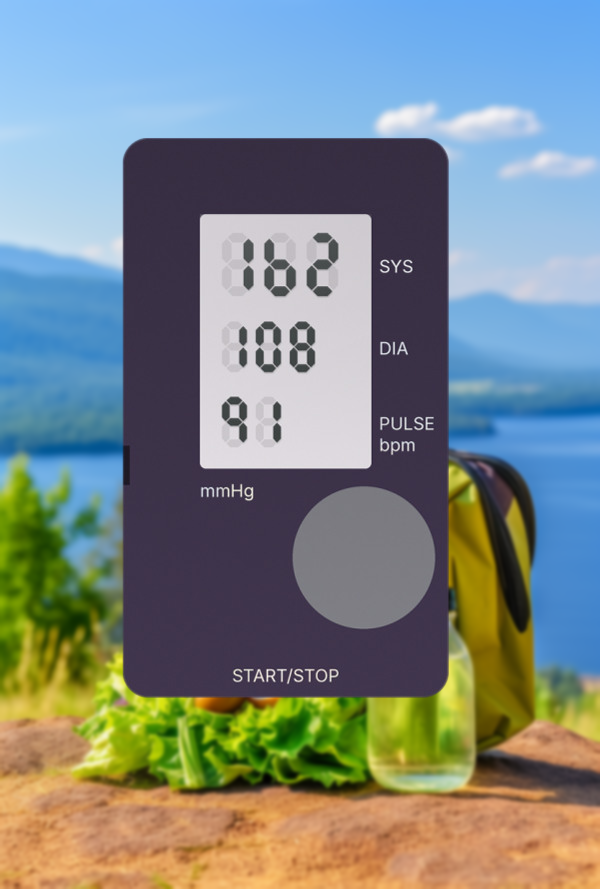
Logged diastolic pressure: 108 mmHg
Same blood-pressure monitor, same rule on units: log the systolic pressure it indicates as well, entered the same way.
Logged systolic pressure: 162 mmHg
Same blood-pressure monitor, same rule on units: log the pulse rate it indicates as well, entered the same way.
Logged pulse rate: 91 bpm
